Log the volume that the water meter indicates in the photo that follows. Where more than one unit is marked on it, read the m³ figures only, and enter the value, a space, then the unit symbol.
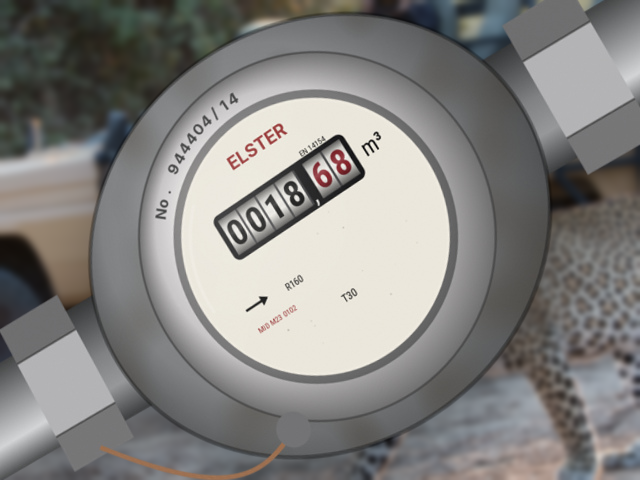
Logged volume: 18.68 m³
